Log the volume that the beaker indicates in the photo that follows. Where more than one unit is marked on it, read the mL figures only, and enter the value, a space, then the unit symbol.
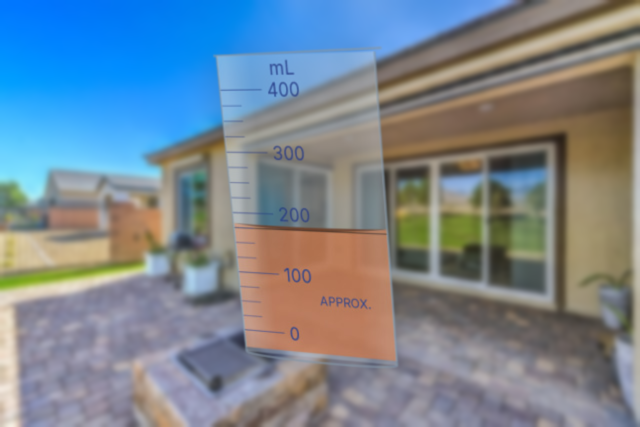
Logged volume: 175 mL
